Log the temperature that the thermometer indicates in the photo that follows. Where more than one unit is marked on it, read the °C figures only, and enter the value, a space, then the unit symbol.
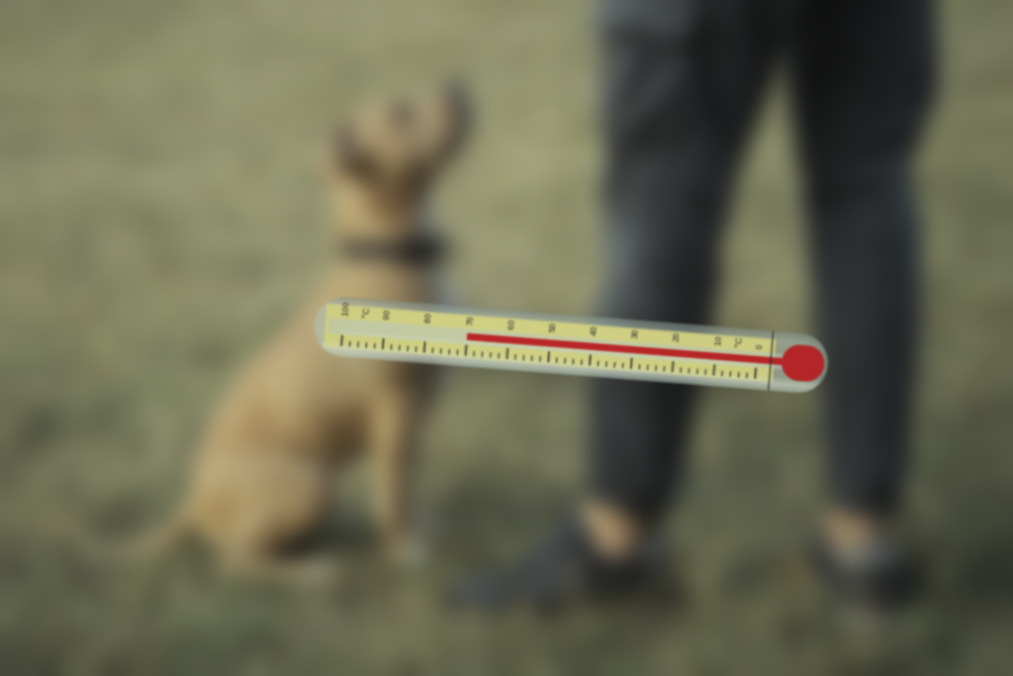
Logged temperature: 70 °C
